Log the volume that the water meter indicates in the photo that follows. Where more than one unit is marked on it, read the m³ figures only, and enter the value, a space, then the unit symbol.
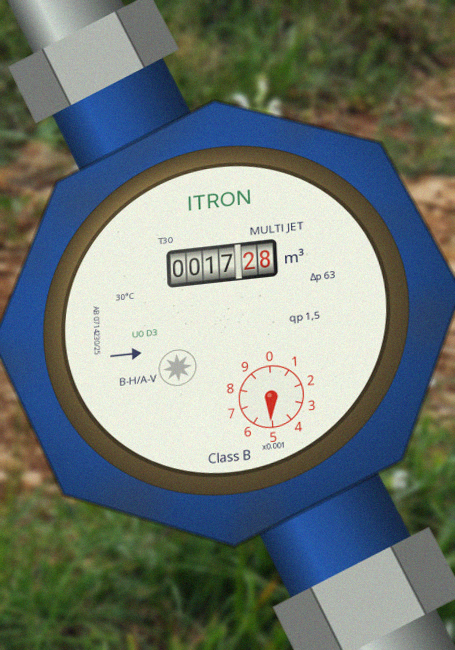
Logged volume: 17.285 m³
